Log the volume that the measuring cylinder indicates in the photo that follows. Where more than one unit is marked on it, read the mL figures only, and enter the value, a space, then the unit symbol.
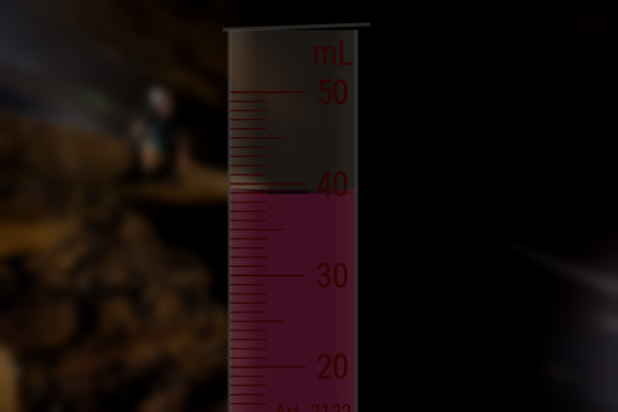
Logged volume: 39 mL
